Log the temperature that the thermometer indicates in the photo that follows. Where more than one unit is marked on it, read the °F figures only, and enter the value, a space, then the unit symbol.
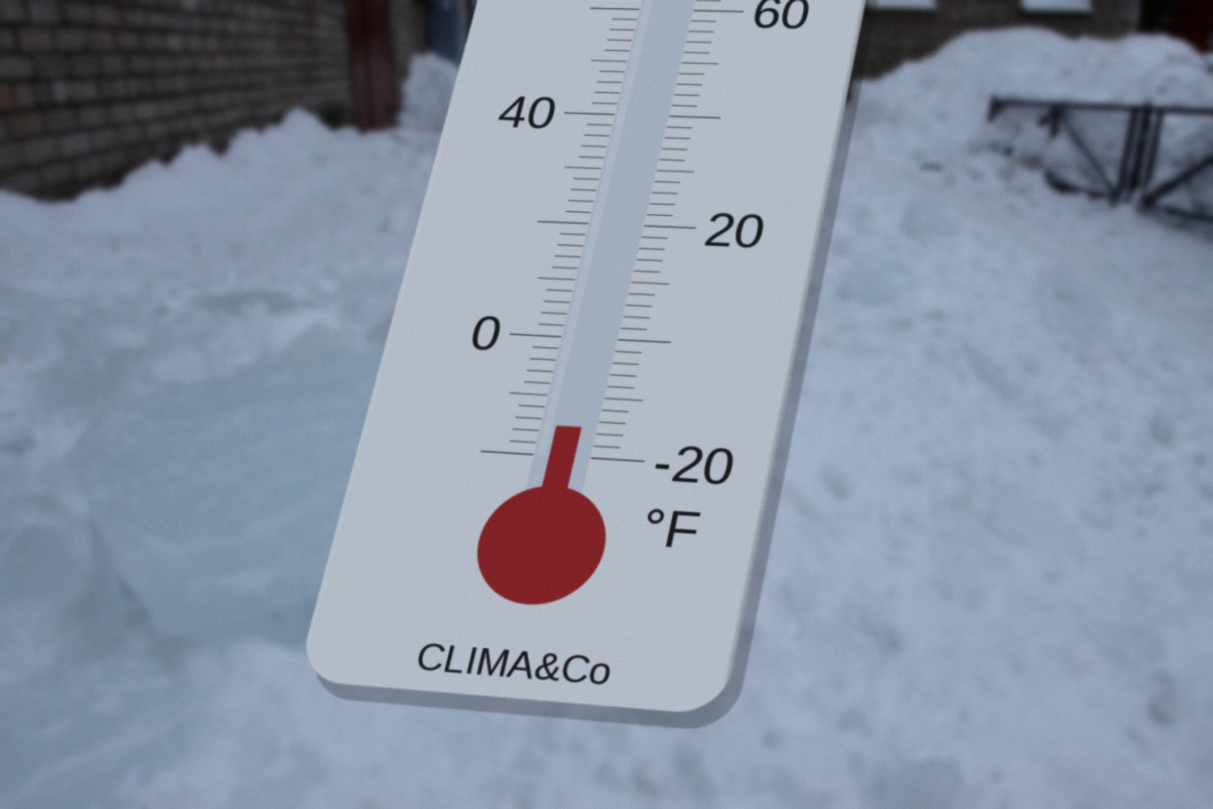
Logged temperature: -15 °F
